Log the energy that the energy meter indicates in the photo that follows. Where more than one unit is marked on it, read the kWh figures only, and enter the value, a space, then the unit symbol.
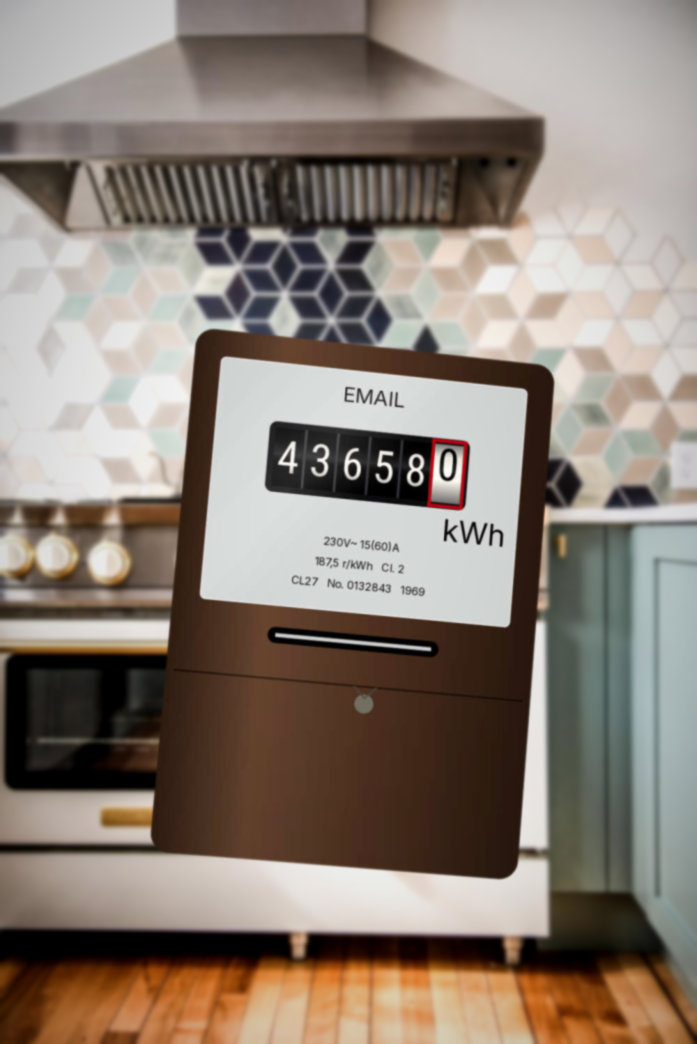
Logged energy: 43658.0 kWh
